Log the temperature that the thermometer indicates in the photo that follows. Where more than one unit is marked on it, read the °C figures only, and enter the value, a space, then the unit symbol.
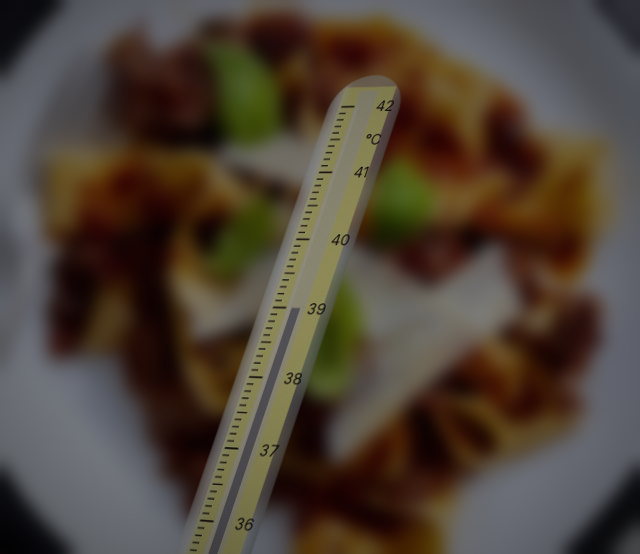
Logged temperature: 39 °C
